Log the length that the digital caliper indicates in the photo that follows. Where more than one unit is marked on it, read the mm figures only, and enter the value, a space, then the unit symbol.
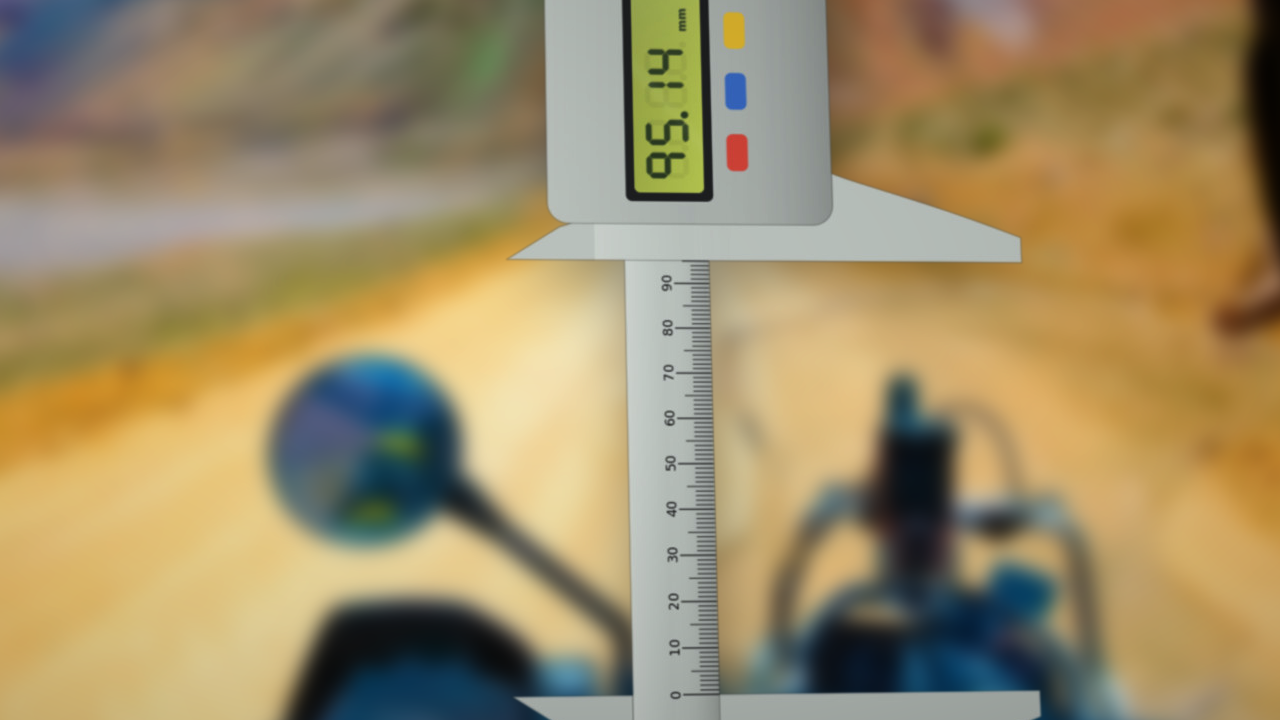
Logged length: 95.14 mm
